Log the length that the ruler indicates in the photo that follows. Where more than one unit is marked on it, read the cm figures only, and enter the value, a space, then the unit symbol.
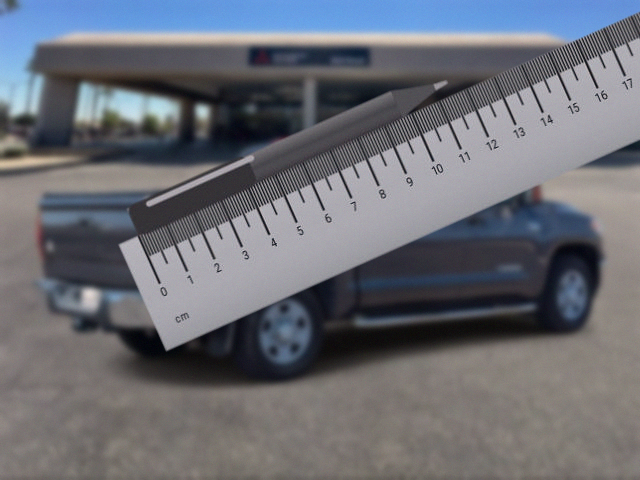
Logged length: 11.5 cm
